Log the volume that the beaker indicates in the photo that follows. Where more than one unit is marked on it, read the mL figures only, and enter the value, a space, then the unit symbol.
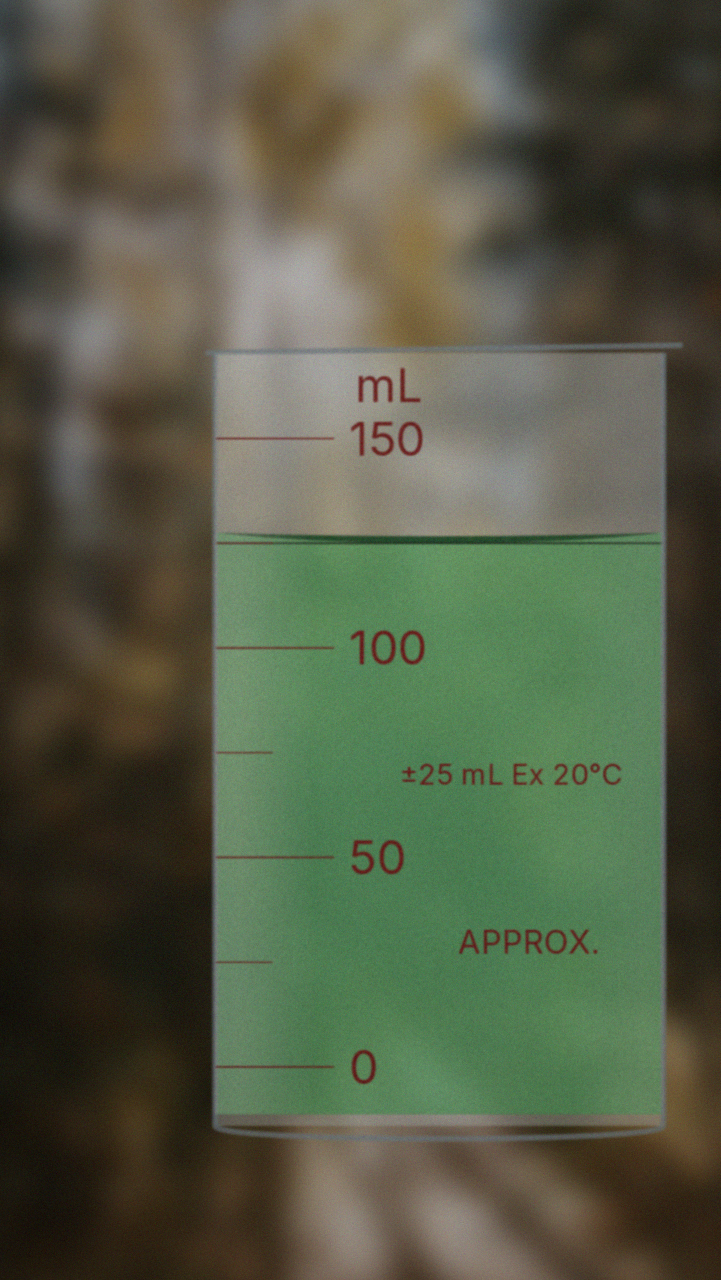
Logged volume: 125 mL
